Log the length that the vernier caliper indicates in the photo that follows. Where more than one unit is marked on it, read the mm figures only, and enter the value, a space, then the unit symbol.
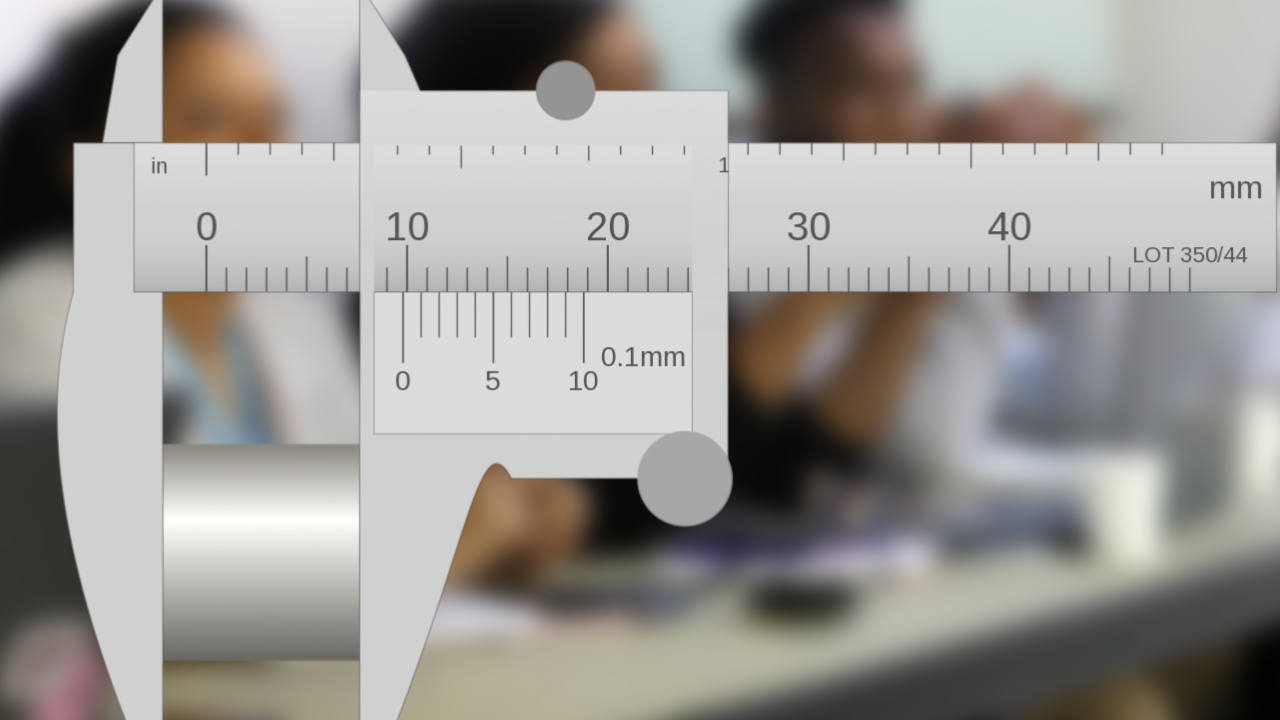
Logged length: 9.8 mm
